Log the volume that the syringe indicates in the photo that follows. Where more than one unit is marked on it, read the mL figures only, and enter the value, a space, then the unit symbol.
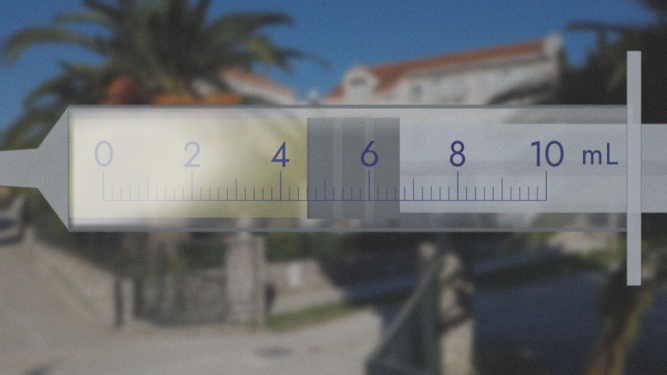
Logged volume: 4.6 mL
